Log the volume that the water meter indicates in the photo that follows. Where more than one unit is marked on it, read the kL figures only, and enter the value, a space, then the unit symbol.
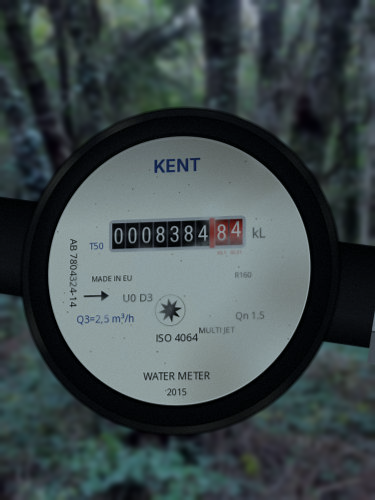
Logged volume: 8384.84 kL
